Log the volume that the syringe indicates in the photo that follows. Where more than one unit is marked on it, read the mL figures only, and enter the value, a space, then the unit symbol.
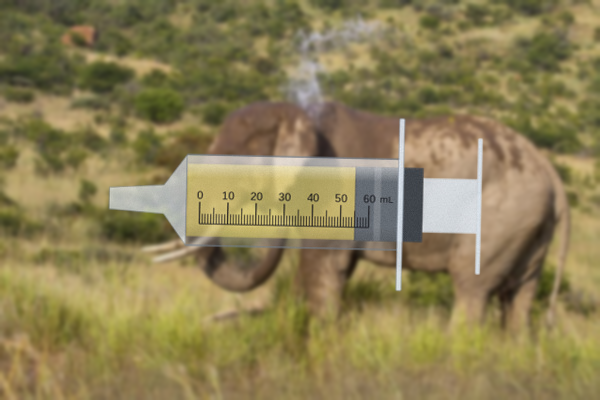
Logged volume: 55 mL
